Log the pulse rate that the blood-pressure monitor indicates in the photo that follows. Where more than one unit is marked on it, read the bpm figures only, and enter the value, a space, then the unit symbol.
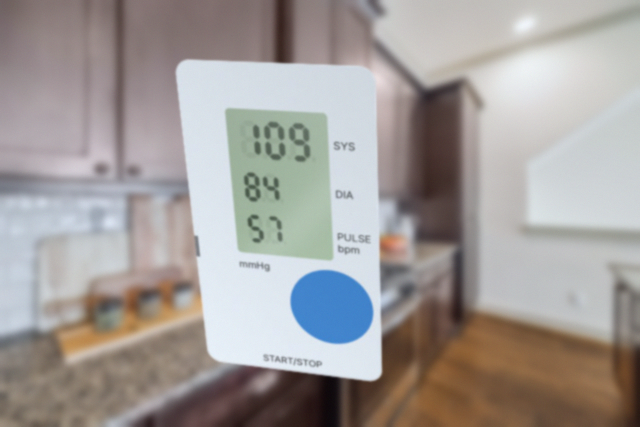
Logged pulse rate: 57 bpm
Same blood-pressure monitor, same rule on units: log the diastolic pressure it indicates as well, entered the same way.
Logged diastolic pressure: 84 mmHg
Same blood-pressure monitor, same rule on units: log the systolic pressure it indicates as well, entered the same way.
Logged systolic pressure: 109 mmHg
